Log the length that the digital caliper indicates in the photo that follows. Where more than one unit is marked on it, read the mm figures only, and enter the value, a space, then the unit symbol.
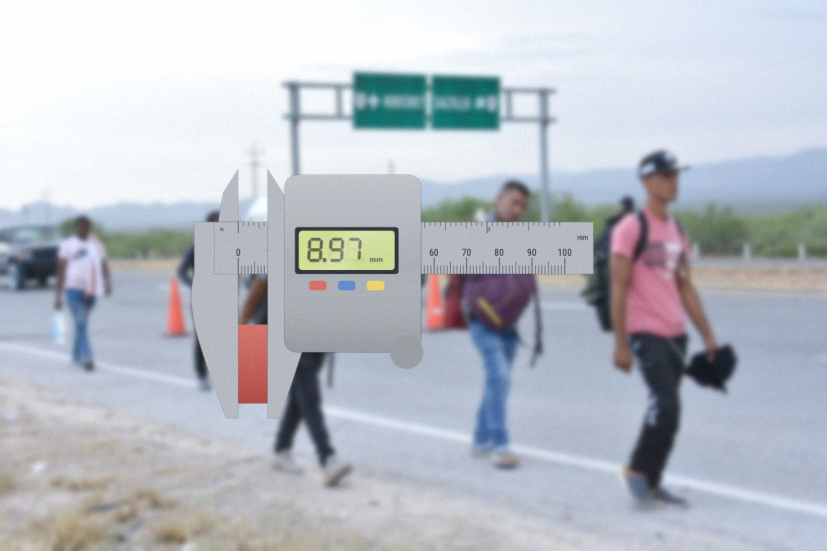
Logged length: 8.97 mm
